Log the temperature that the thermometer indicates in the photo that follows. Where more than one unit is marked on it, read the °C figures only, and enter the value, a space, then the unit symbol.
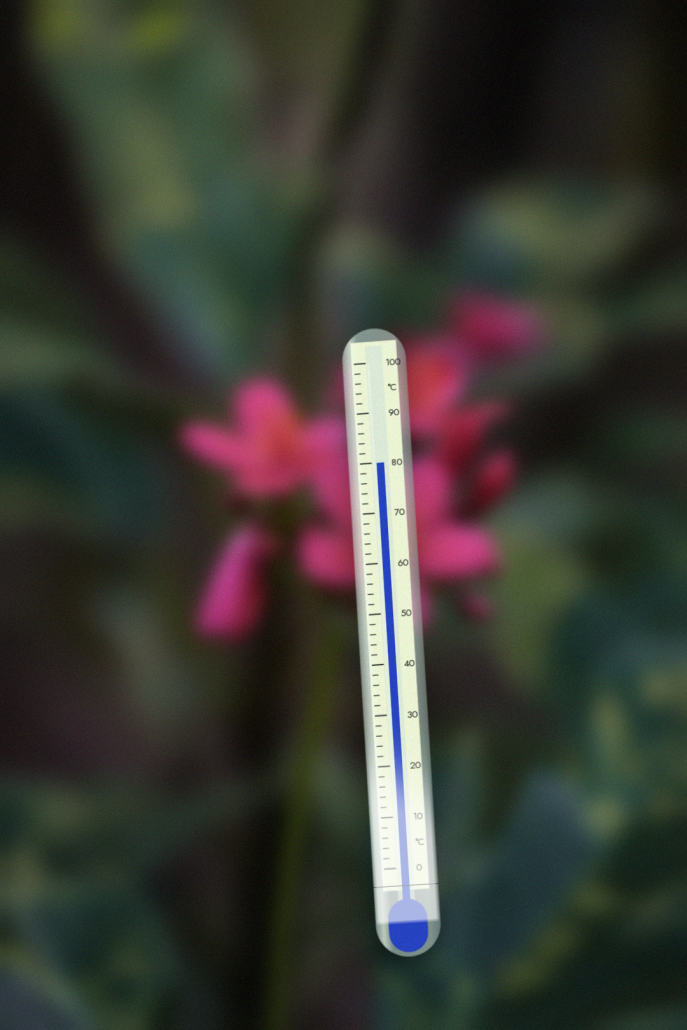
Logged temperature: 80 °C
